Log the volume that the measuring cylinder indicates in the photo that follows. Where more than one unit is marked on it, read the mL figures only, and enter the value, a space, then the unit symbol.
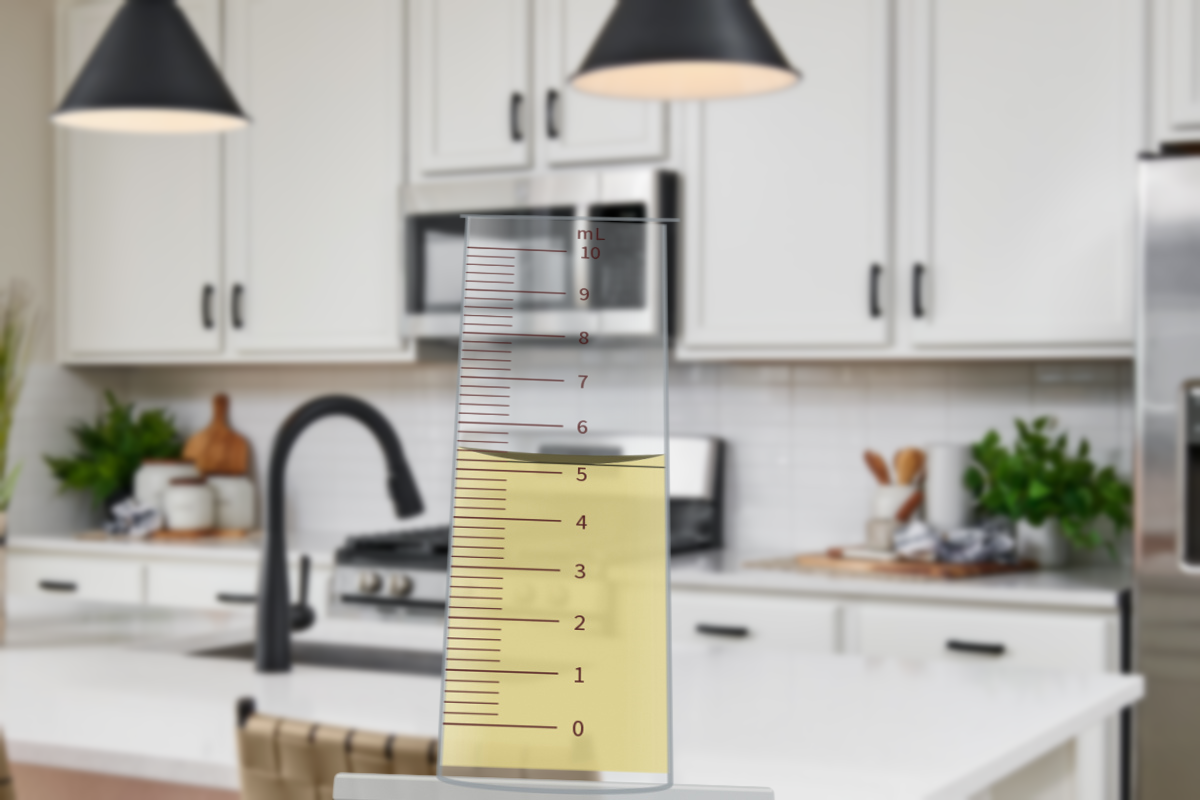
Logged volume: 5.2 mL
